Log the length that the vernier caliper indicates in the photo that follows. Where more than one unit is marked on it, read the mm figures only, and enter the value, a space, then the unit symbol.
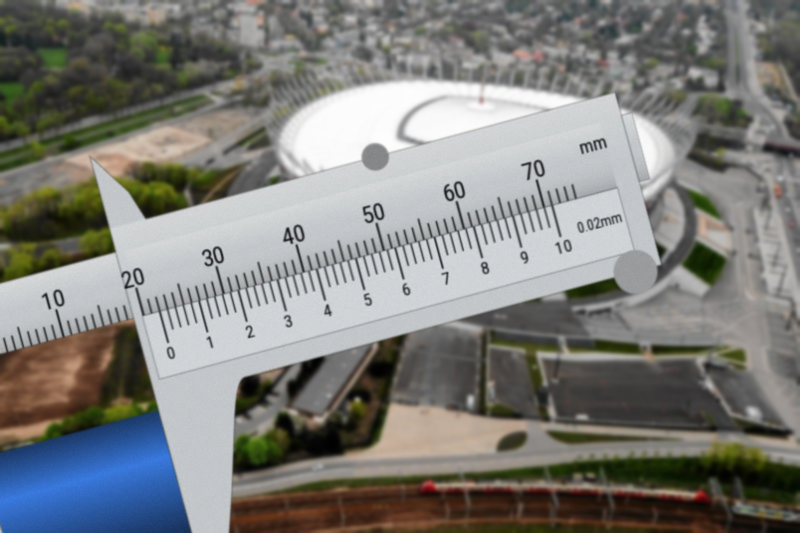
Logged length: 22.0 mm
